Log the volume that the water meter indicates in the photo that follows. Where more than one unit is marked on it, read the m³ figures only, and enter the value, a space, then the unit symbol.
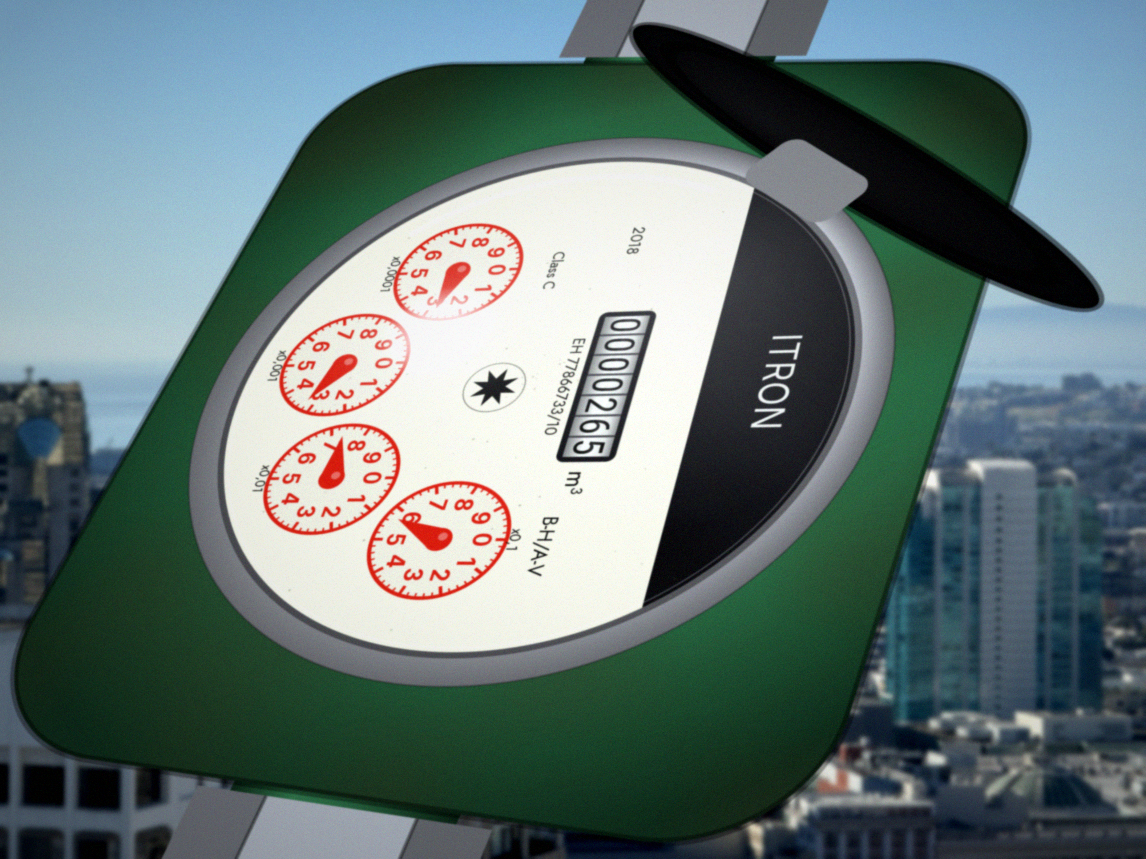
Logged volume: 265.5732 m³
